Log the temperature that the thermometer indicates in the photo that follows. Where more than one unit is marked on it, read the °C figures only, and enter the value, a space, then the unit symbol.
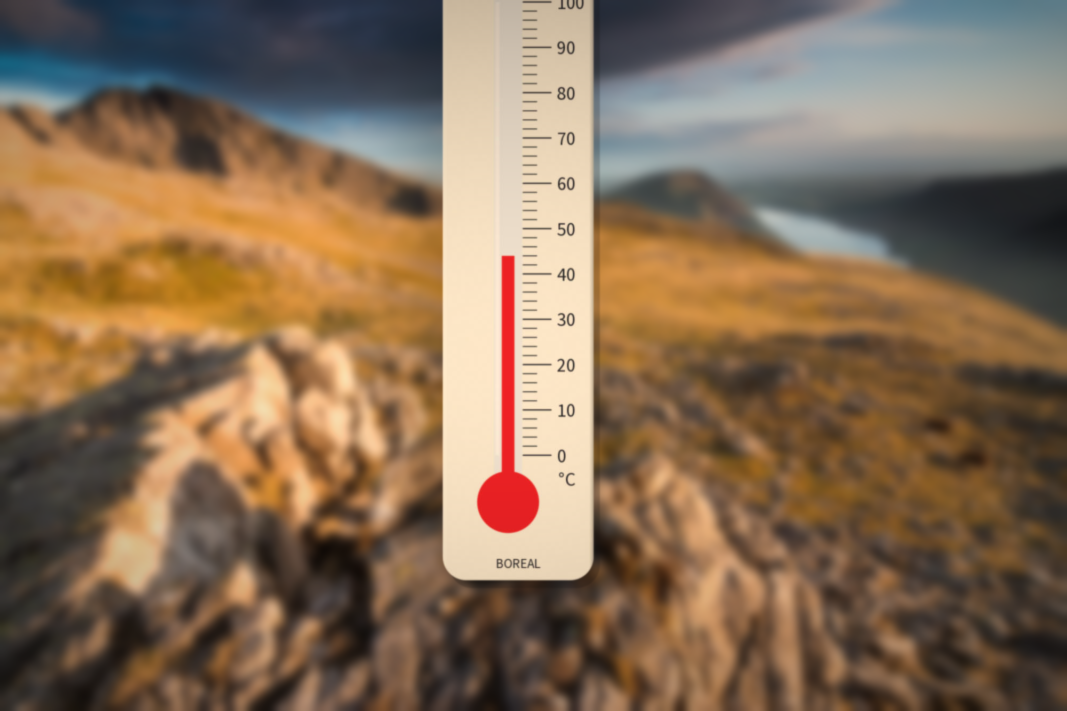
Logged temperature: 44 °C
